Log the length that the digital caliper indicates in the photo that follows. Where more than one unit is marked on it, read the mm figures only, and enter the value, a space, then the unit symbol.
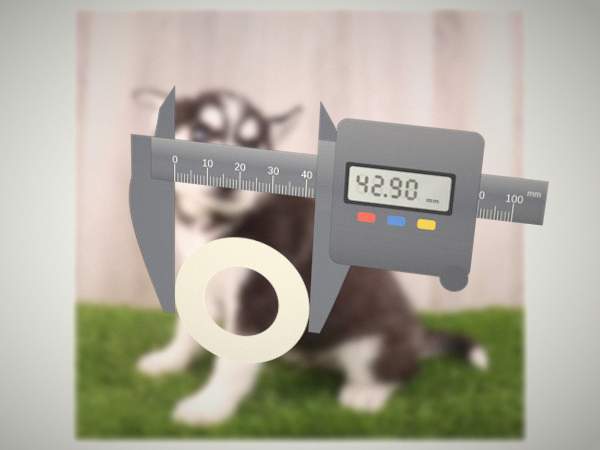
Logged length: 42.90 mm
